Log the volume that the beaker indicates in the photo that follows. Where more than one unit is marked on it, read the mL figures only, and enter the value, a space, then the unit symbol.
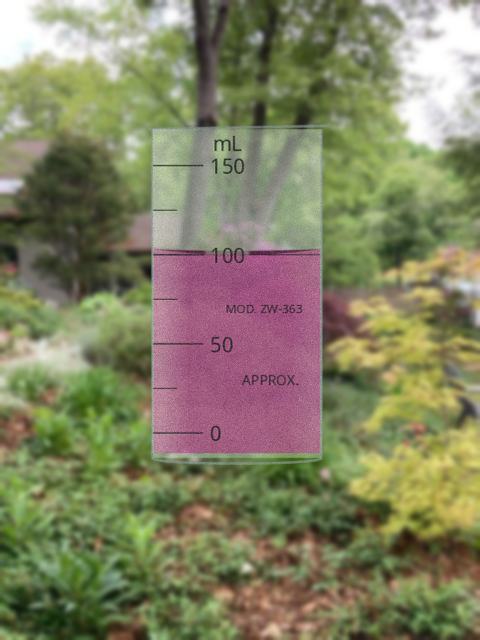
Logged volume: 100 mL
